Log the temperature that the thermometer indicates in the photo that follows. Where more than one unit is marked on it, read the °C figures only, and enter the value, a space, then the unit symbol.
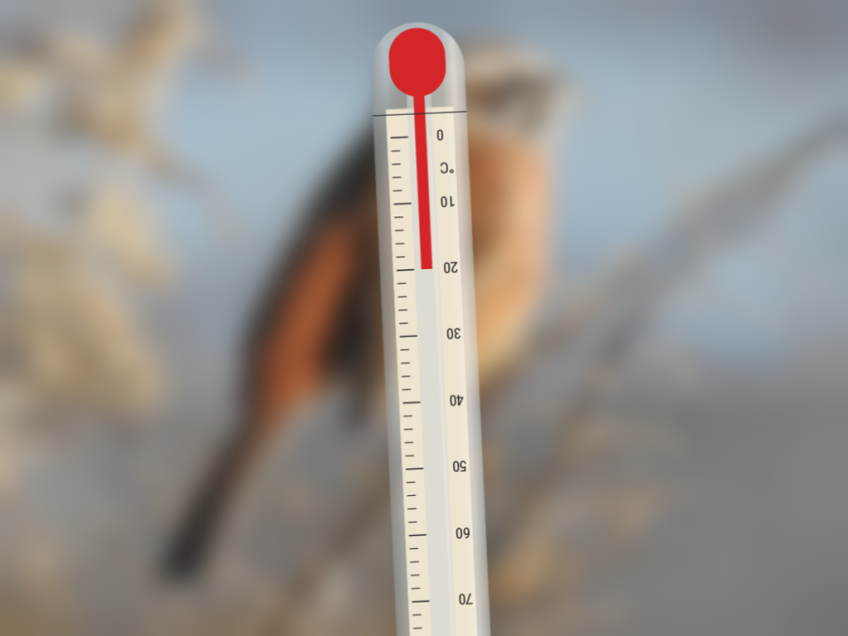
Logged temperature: 20 °C
